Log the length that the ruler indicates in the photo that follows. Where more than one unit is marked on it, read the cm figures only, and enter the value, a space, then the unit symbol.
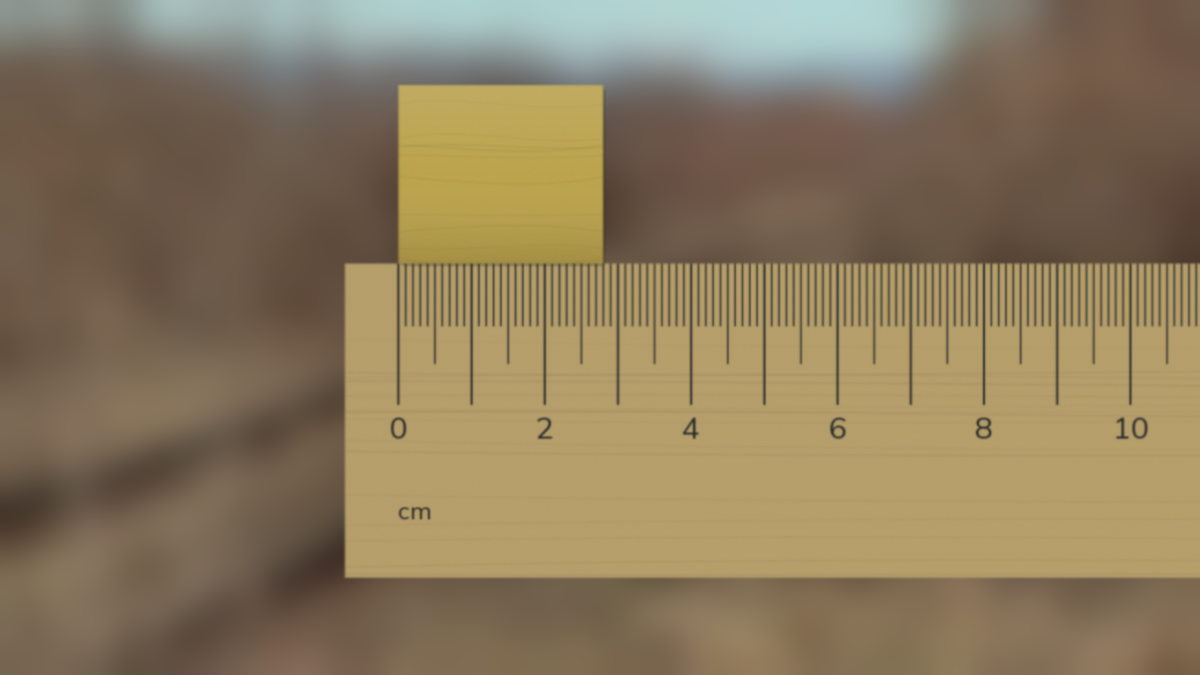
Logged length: 2.8 cm
